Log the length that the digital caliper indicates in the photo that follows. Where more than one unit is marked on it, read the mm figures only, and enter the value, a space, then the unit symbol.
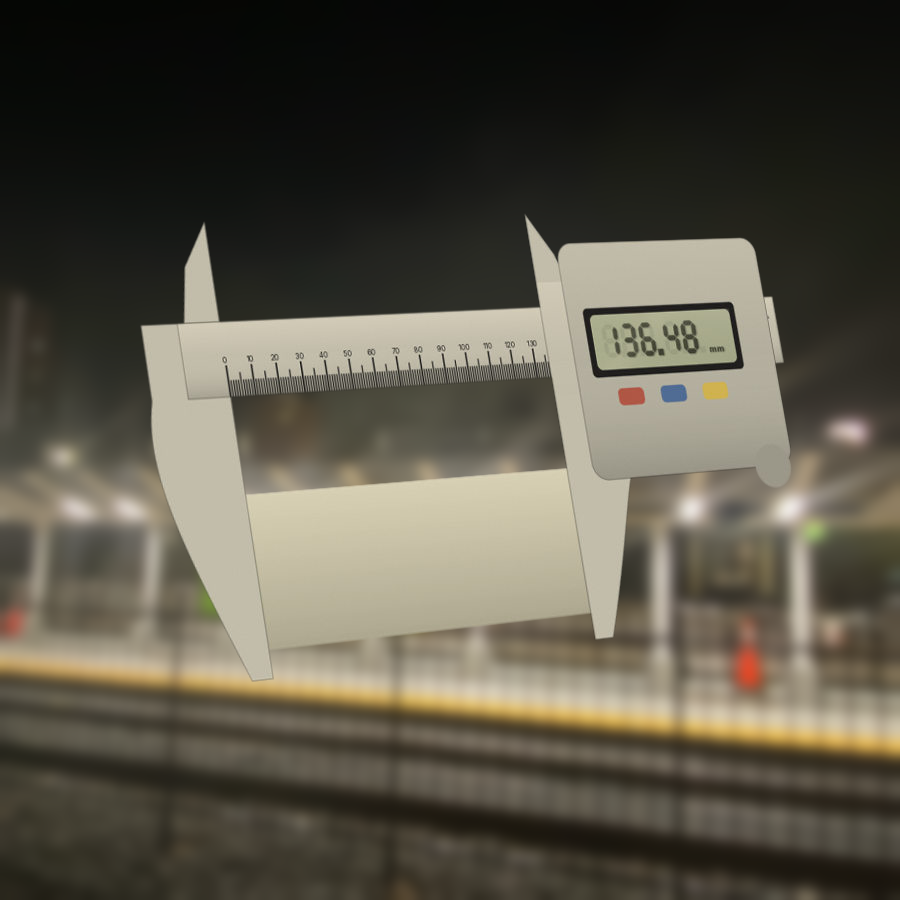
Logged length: 136.48 mm
